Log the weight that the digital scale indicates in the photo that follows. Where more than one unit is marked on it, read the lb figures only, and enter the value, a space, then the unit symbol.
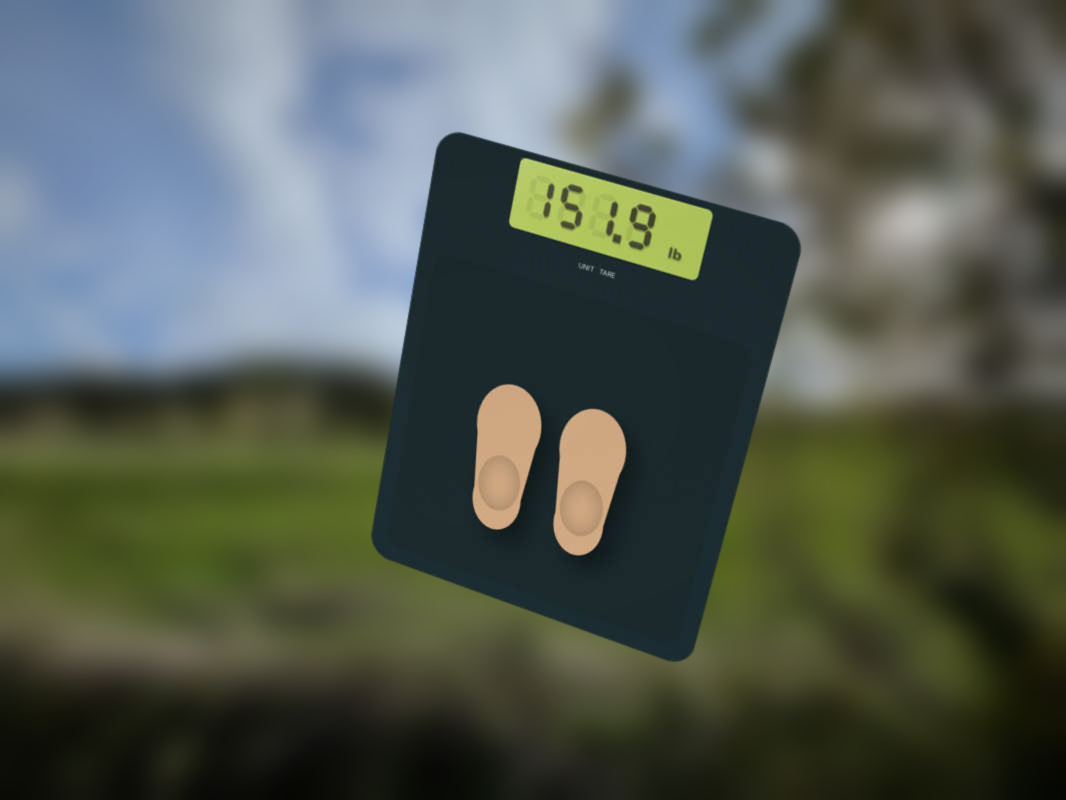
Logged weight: 151.9 lb
